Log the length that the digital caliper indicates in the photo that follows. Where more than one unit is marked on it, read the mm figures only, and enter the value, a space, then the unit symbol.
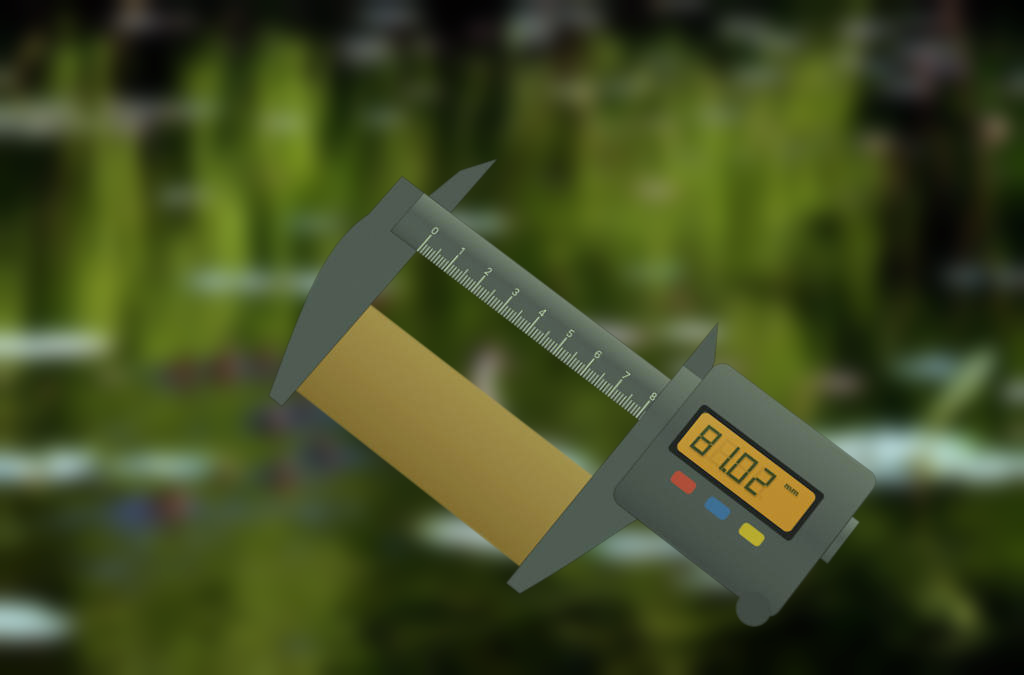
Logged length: 81.02 mm
